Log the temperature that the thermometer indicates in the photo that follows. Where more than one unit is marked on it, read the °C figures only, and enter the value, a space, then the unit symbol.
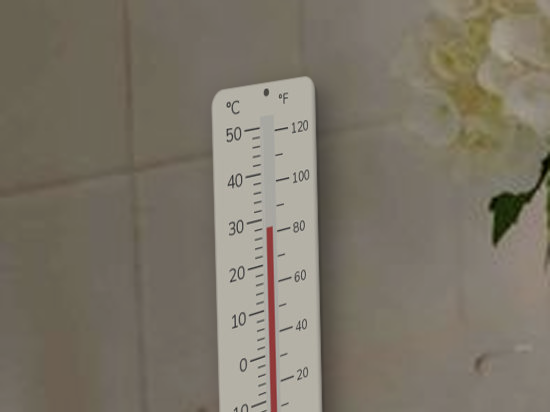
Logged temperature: 28 °C
